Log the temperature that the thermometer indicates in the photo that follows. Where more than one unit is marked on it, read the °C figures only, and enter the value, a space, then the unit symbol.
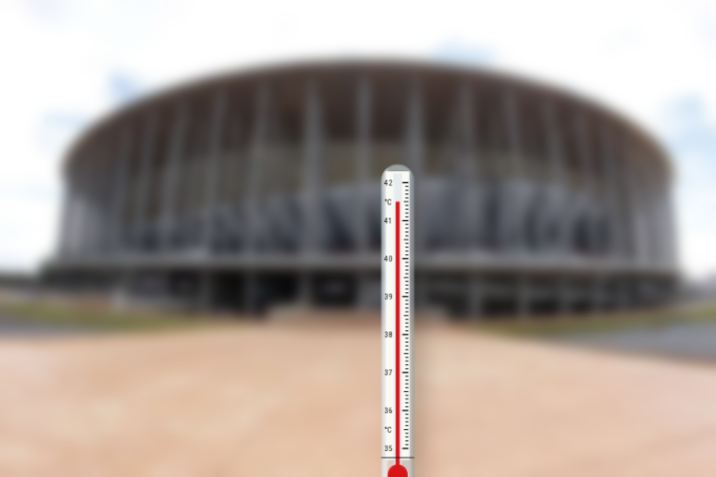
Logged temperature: 41.5 °C
